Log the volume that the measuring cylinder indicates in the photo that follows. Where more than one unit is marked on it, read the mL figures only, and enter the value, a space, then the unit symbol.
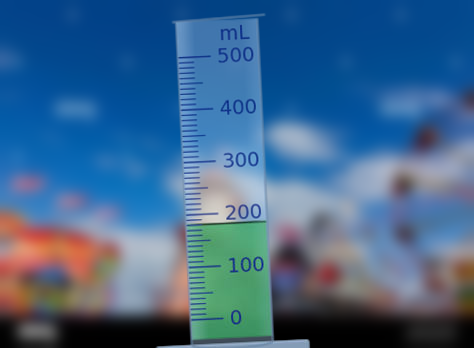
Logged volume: 180 mL
